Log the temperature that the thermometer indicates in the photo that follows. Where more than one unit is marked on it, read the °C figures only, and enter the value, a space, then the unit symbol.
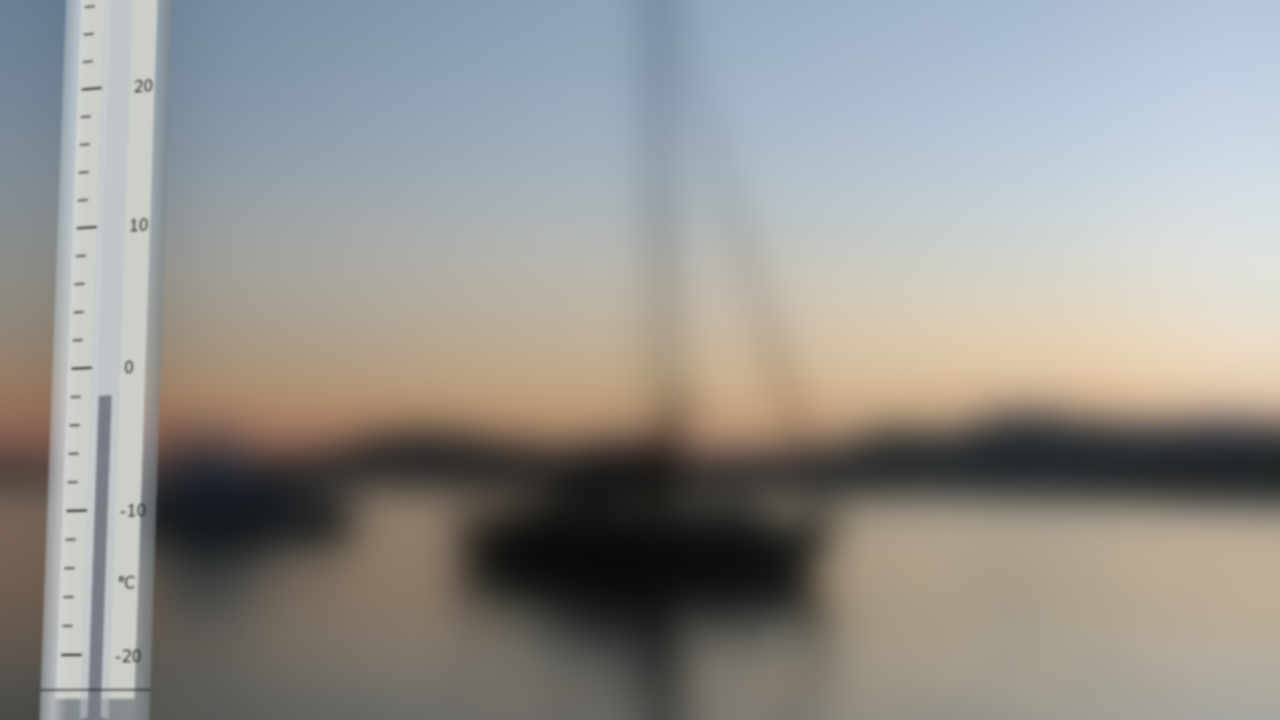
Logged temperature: -2 °C
